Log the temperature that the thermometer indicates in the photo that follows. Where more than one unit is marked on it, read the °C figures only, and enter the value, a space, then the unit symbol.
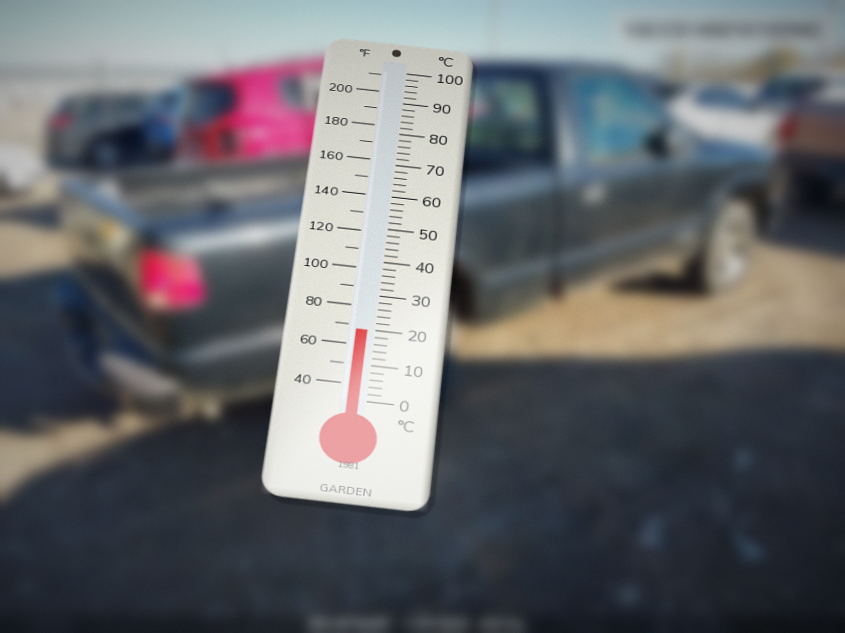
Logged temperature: 20 °C
